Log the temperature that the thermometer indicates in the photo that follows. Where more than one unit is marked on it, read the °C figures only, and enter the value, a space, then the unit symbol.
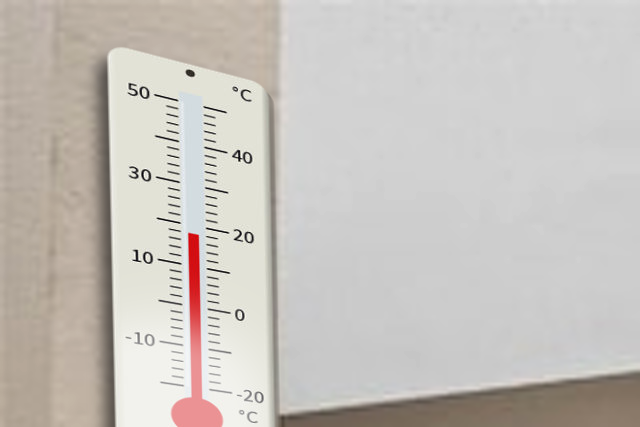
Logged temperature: 18 °C
